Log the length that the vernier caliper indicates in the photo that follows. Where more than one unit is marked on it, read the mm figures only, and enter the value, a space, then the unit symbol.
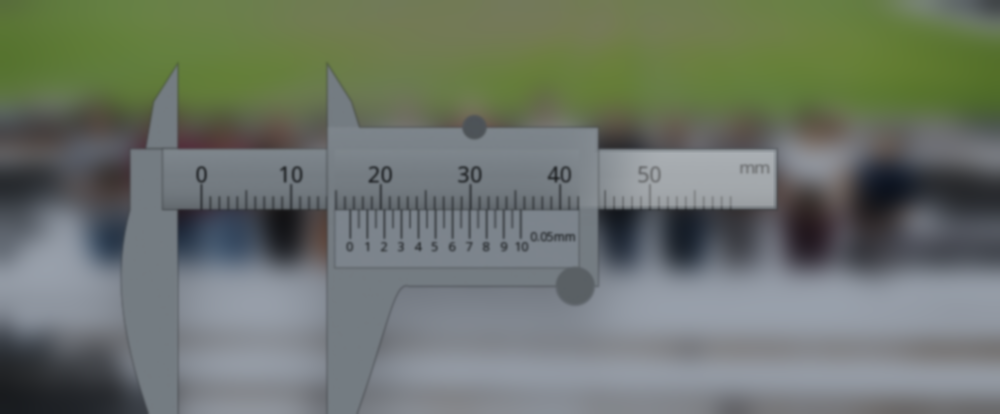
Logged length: 16.6 mm
